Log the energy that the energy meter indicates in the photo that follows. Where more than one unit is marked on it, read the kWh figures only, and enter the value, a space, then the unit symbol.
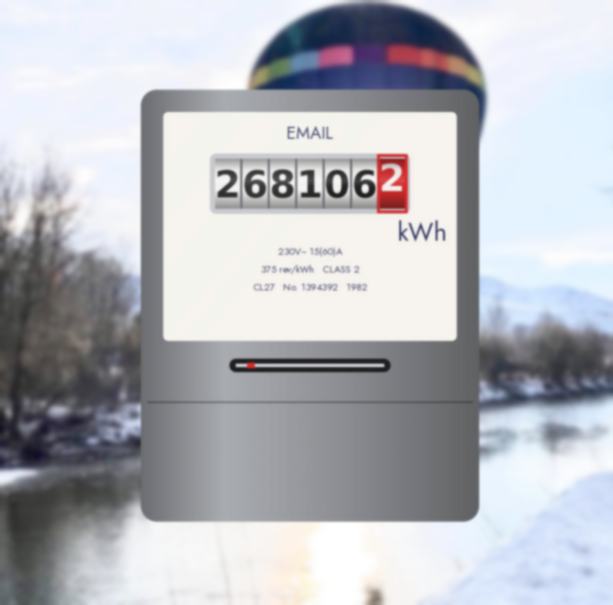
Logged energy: 268106.2 kWh
